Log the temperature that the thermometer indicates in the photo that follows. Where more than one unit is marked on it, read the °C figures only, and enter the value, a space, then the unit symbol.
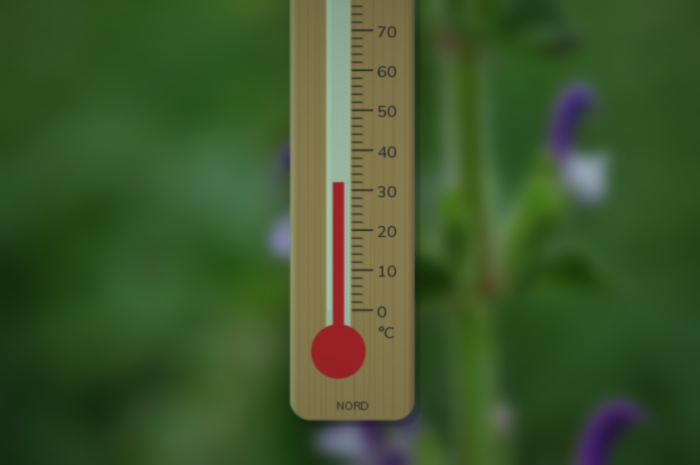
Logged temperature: 32 °C
